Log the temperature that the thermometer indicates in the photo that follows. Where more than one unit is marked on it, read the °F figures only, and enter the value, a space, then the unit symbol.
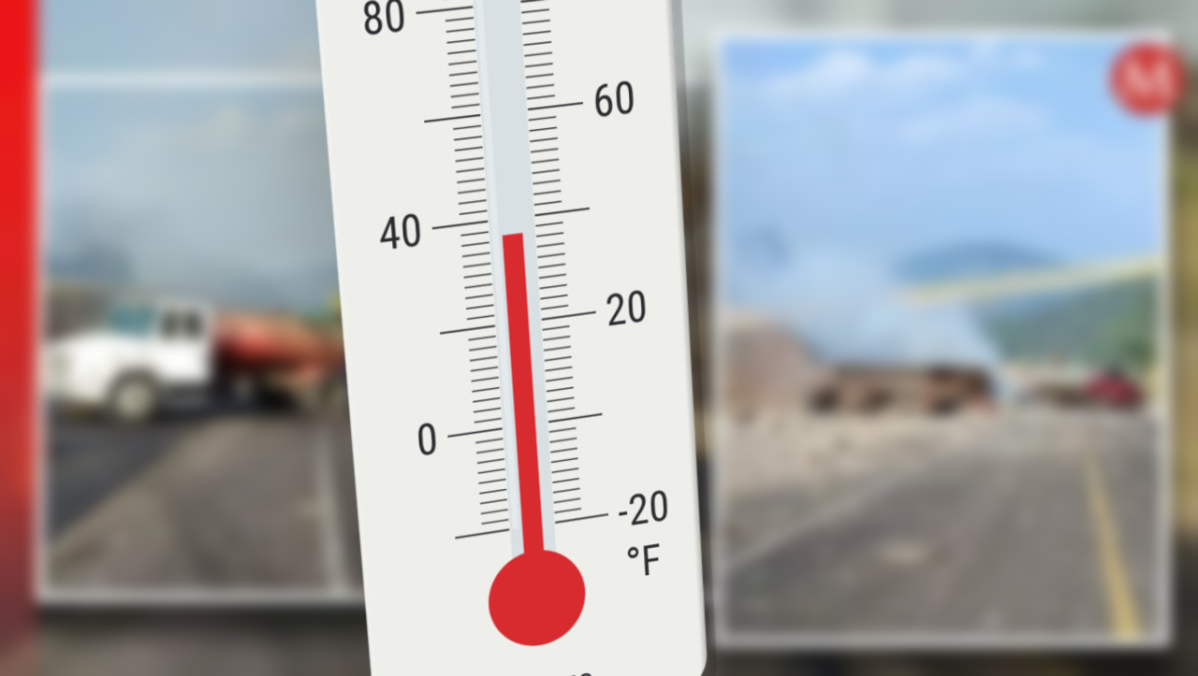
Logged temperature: 37 °F
